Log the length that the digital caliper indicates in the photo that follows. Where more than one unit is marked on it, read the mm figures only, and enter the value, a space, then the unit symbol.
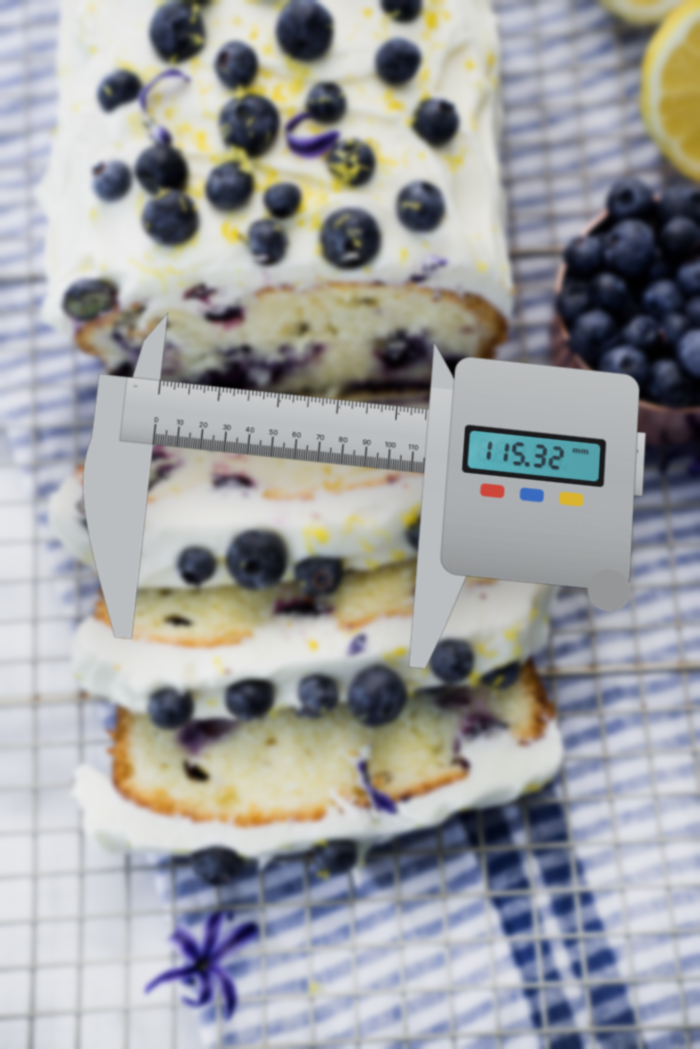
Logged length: 115.32 mm
